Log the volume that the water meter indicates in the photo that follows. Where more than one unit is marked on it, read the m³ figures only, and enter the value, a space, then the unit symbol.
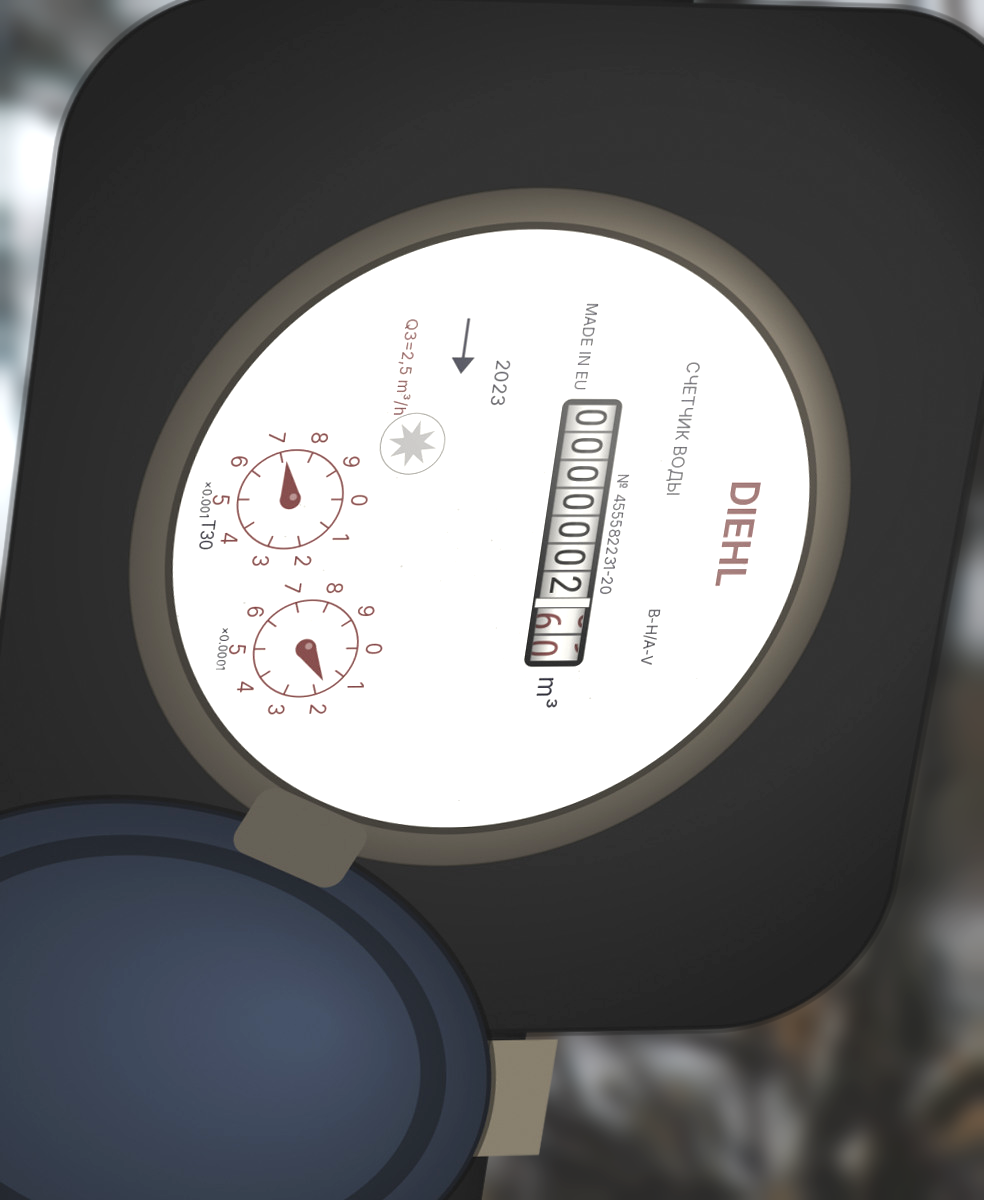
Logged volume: 2.5971 m³
